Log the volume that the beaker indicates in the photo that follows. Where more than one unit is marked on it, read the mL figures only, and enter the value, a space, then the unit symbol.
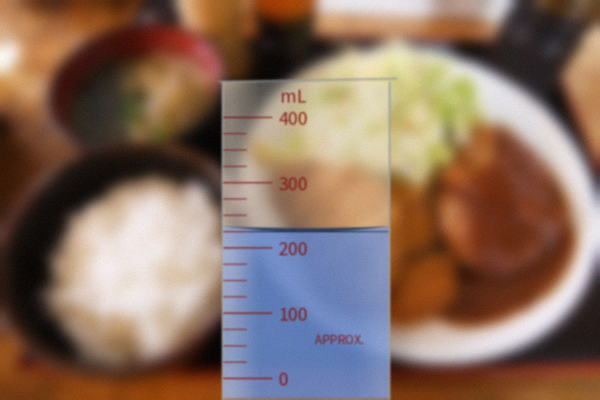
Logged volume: 225 mL
